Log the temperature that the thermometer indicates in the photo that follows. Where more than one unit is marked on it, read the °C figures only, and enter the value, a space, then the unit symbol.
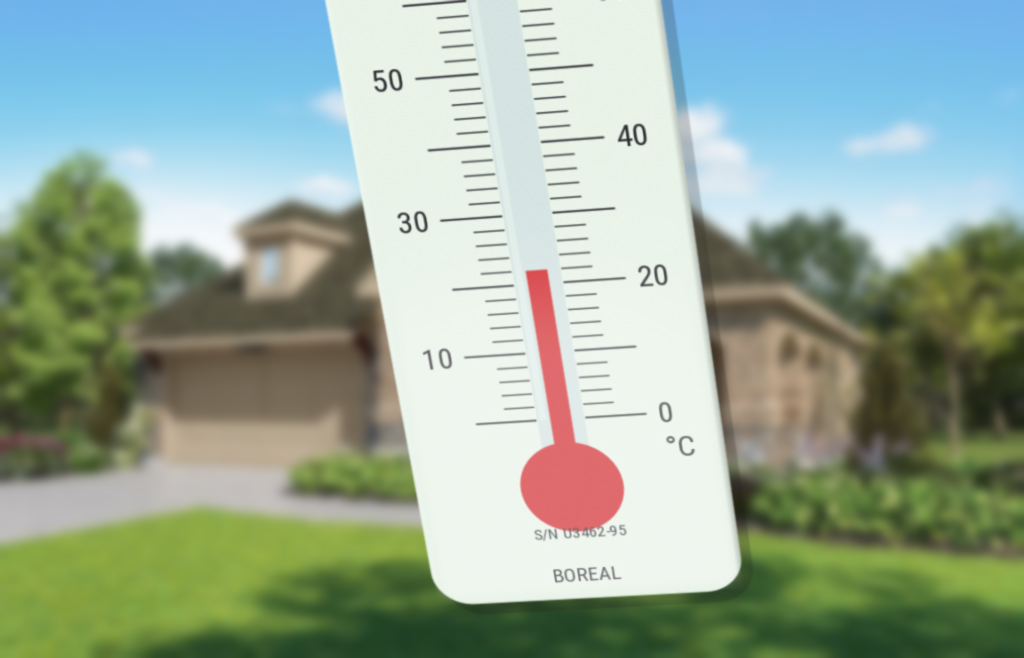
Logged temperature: 22 °C
